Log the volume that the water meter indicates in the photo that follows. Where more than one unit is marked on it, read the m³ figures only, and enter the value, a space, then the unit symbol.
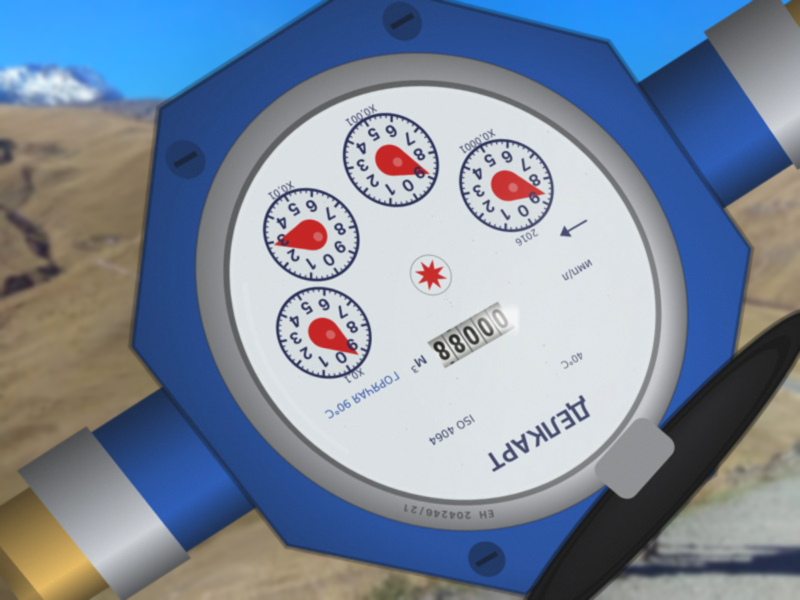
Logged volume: 87.9288 m³
